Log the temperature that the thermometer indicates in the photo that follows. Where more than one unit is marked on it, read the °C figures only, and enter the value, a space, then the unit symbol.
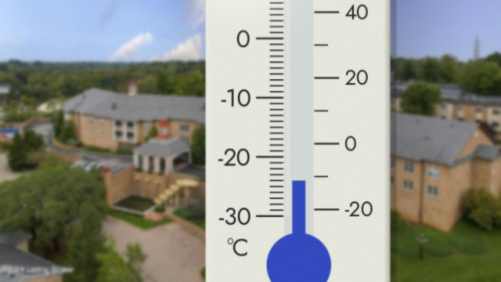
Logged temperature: -24 °C
